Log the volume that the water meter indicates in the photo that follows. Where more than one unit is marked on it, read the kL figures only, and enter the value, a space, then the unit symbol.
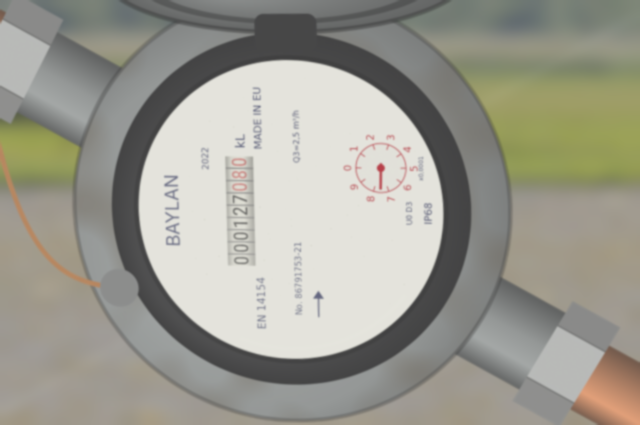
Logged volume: 127.0807 kL
